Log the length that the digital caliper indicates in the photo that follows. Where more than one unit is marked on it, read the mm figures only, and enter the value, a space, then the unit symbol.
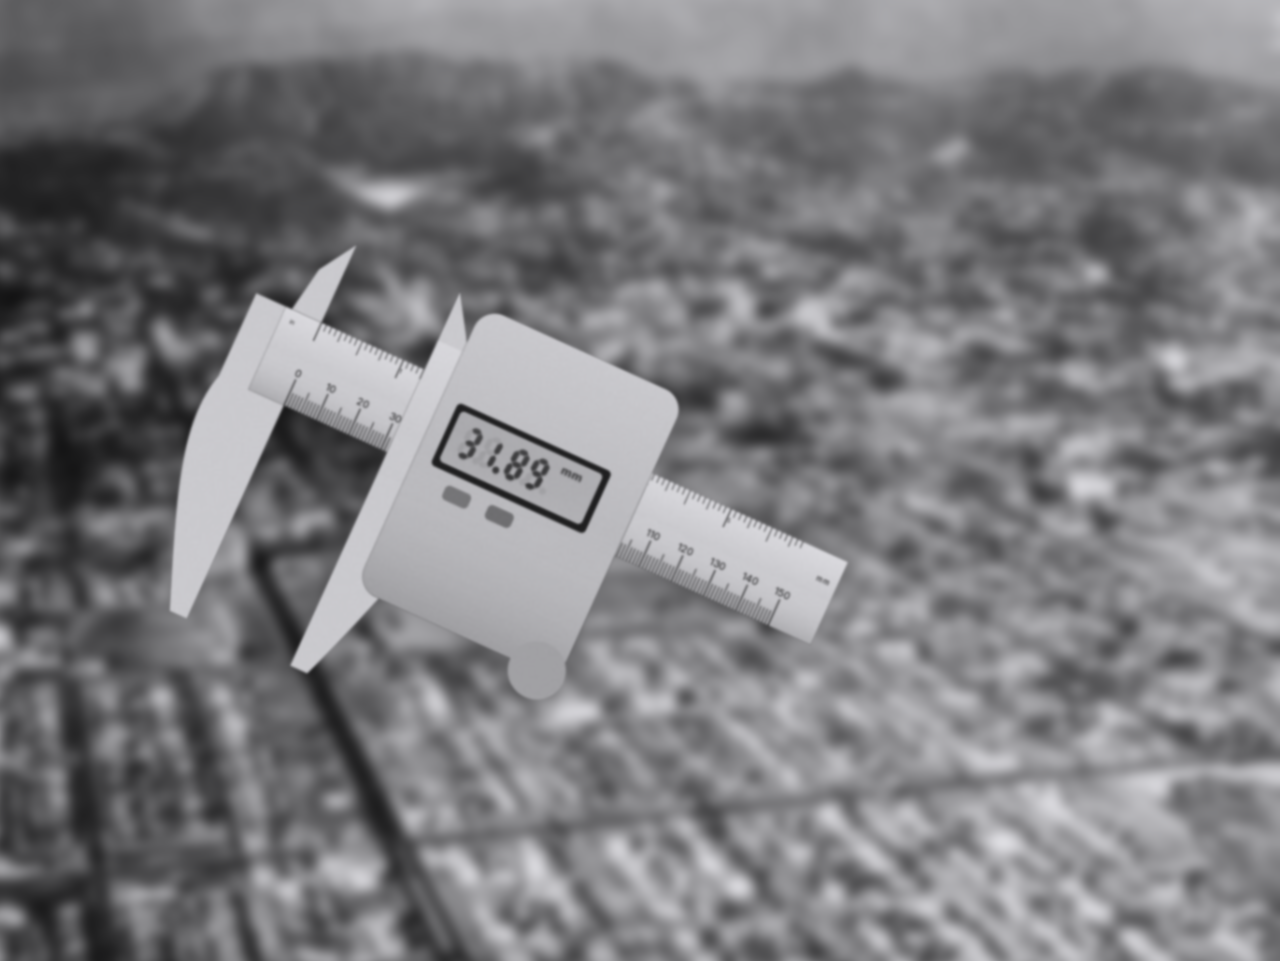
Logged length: 31.89 mm
